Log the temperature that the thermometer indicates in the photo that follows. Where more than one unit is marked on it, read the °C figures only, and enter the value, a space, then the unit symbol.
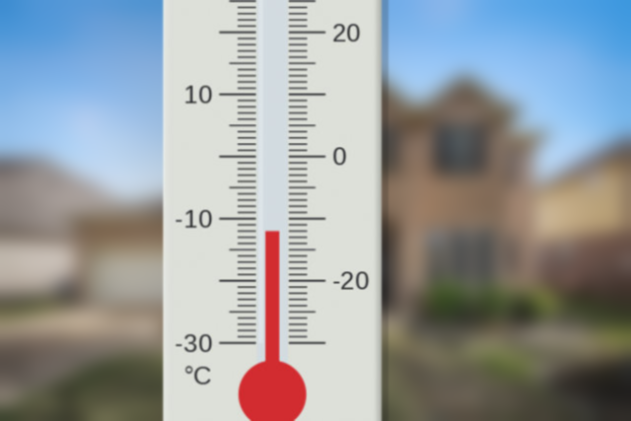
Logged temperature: -12 °C
